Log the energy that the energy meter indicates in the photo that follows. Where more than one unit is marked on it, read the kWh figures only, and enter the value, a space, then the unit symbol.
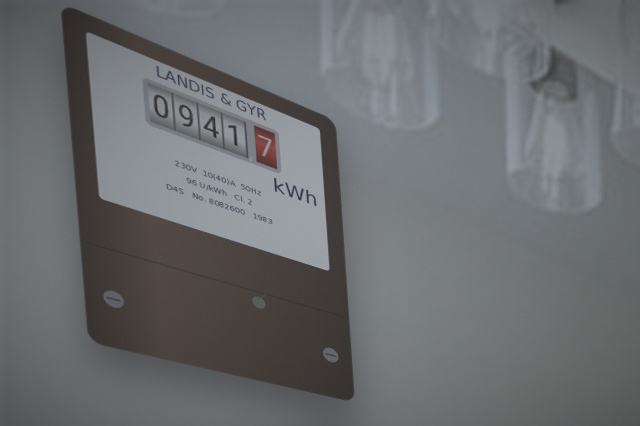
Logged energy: 941.7 kWh
